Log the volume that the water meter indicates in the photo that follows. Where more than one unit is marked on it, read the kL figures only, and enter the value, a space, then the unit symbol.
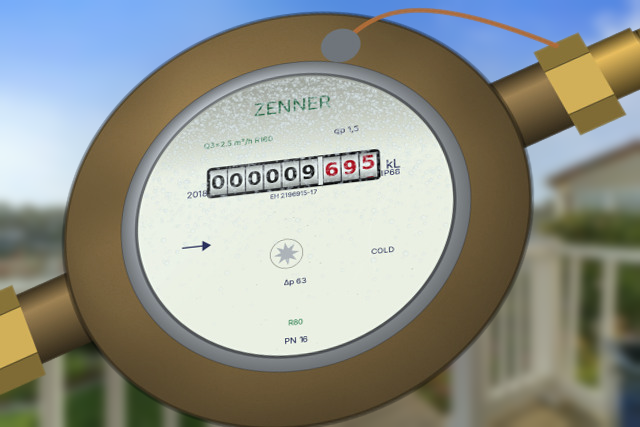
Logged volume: 9.695 kL
